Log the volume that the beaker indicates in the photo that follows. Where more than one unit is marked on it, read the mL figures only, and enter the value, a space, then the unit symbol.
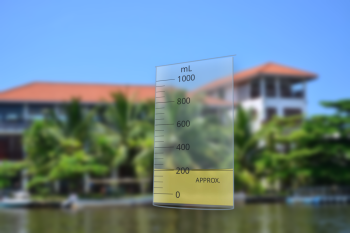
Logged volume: 200 mL
